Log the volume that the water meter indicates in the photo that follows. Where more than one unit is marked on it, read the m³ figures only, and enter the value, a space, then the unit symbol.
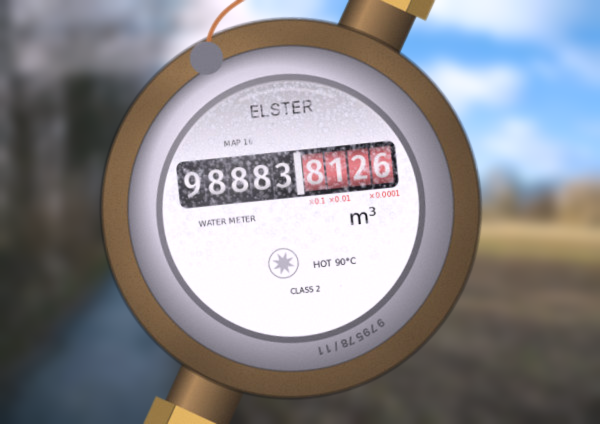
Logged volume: 98883.8126 m³
